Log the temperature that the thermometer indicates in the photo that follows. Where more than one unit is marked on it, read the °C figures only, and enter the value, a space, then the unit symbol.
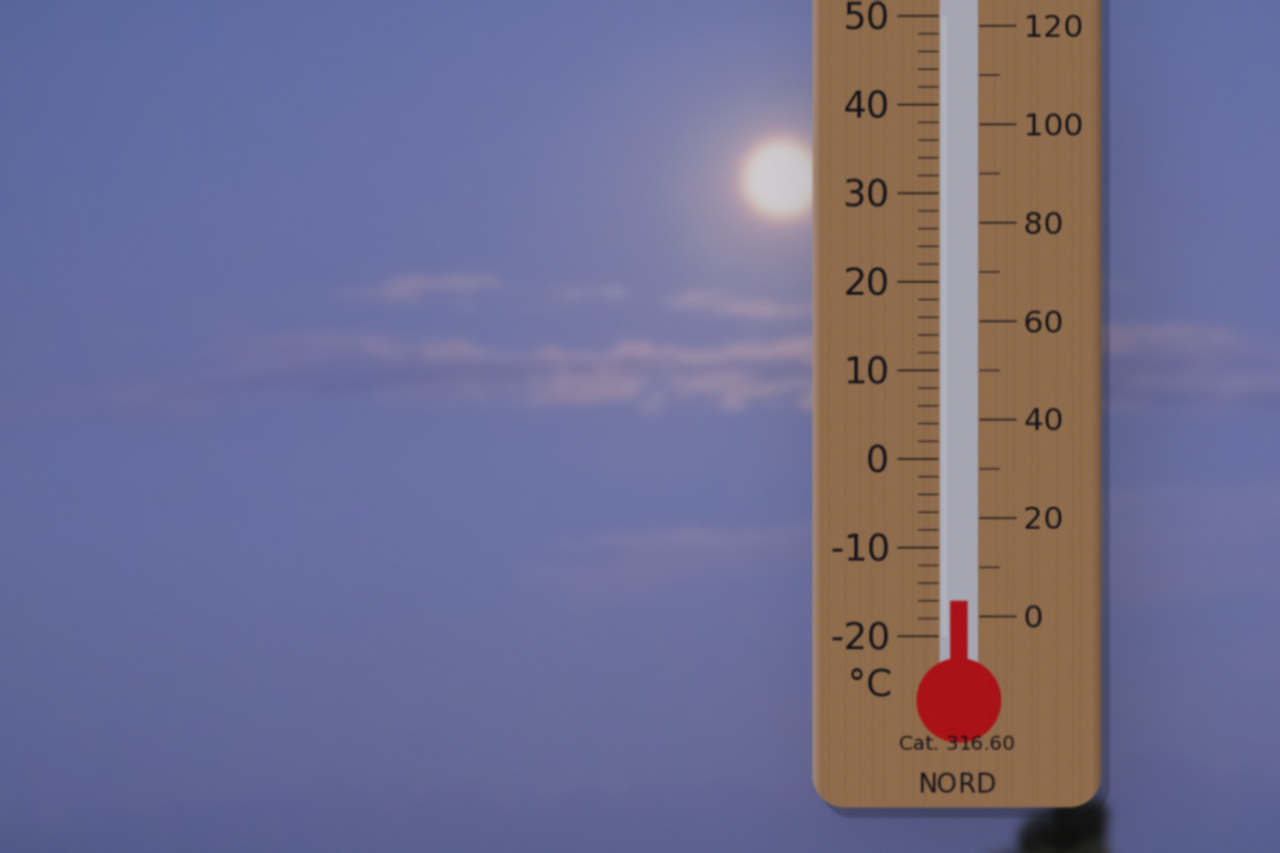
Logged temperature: -16 °C
